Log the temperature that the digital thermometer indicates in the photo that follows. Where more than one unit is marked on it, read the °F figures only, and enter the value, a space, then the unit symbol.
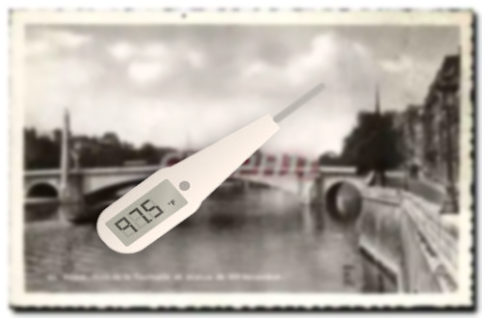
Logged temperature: 97.5 °F
